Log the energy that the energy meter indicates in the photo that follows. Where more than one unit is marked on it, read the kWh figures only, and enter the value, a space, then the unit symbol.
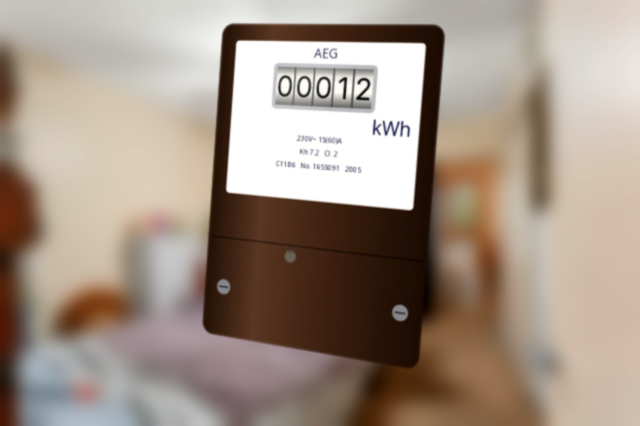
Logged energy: 12 kWh
